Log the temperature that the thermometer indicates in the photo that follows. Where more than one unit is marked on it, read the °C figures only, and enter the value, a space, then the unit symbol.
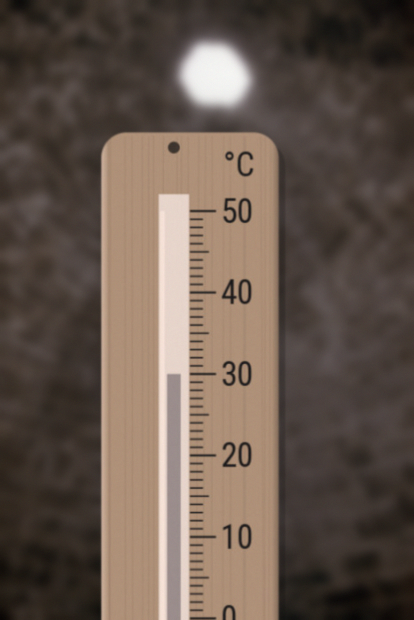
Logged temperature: 30 °C
